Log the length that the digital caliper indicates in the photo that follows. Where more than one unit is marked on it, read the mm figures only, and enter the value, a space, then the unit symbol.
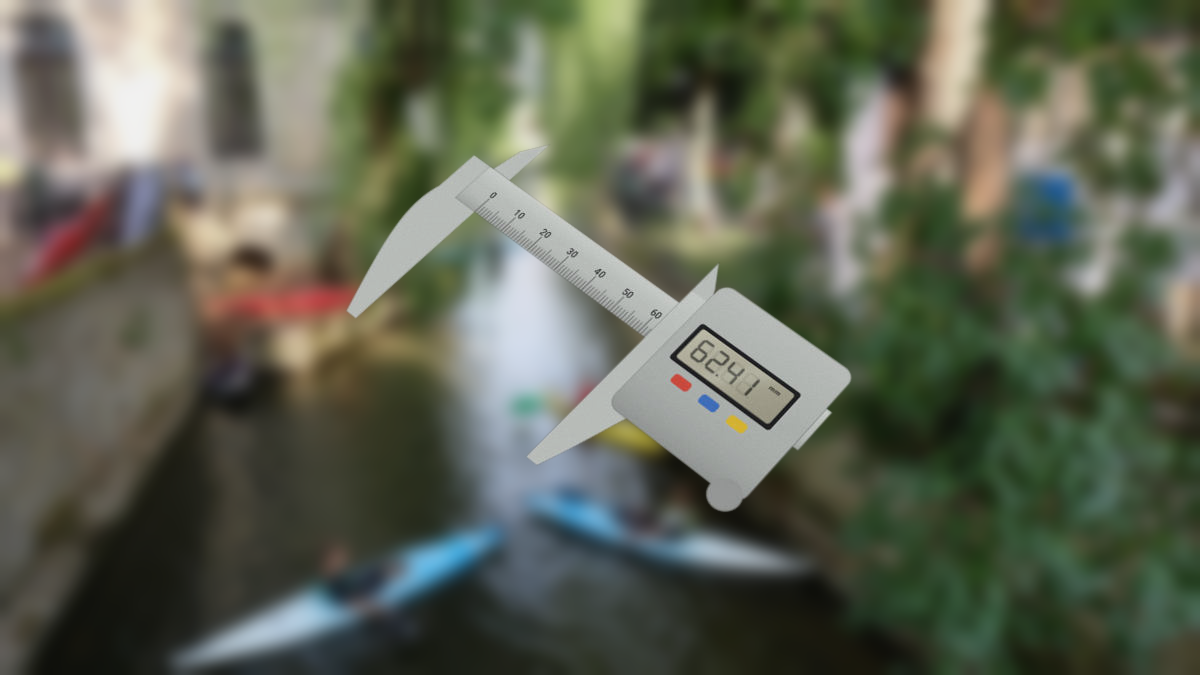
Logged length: 62.41 mm
